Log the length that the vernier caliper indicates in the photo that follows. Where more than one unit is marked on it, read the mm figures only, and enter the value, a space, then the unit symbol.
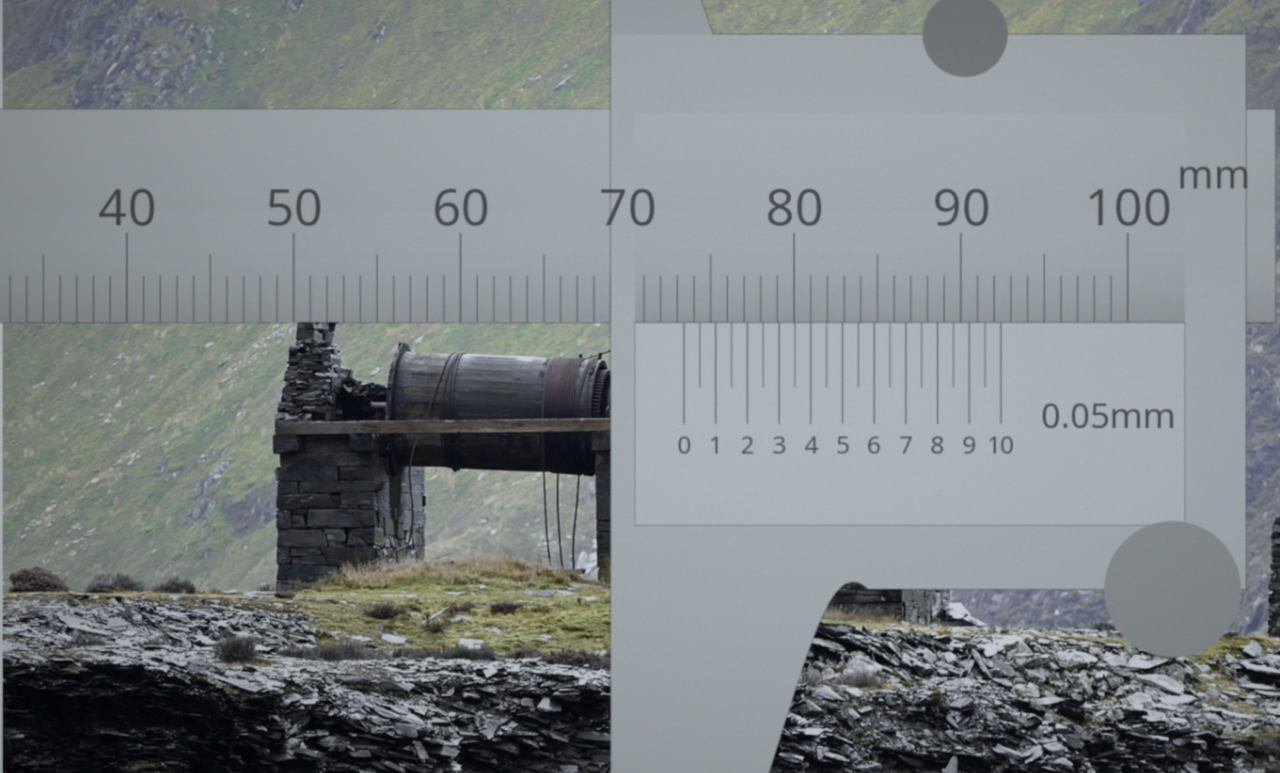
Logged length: 73.4 mm
